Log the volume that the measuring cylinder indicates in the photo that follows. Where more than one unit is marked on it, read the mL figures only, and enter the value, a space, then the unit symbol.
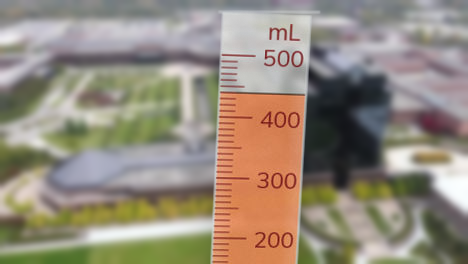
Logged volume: 440 mL
